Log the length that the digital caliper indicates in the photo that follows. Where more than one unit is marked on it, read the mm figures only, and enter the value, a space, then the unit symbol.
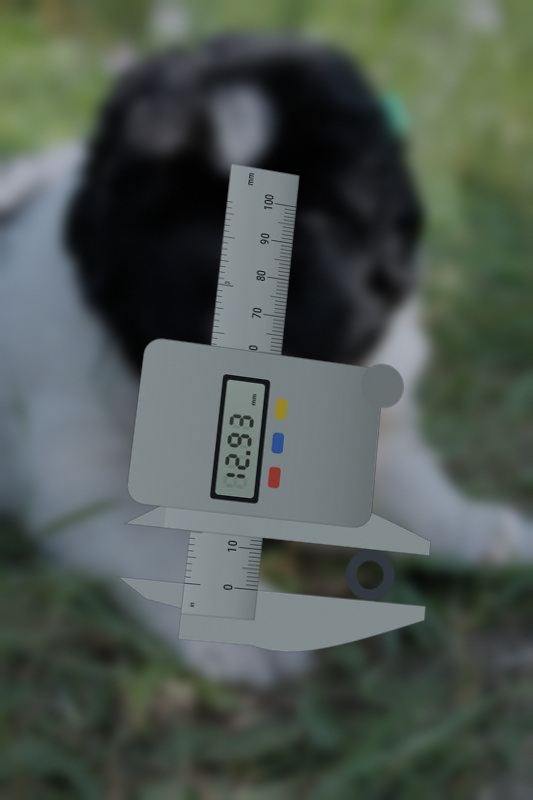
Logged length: 12.93 mm
